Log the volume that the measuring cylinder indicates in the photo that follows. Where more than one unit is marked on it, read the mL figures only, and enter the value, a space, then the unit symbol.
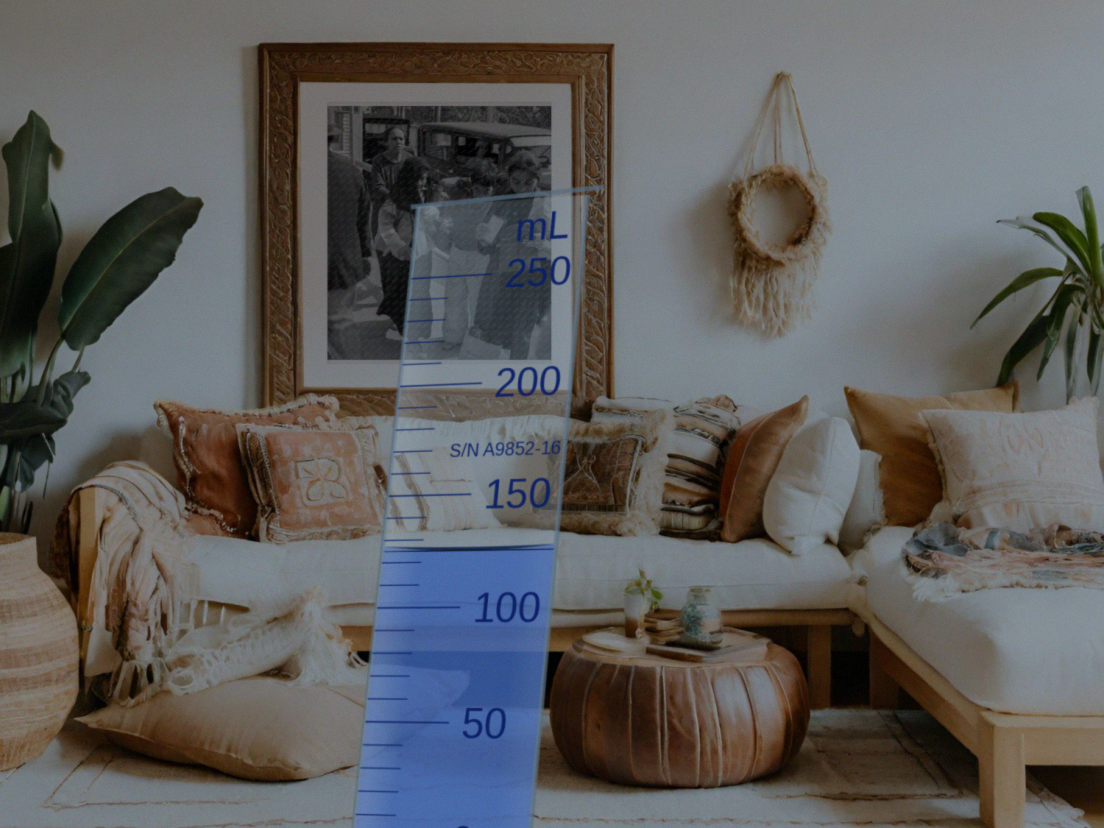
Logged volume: 125 mL
